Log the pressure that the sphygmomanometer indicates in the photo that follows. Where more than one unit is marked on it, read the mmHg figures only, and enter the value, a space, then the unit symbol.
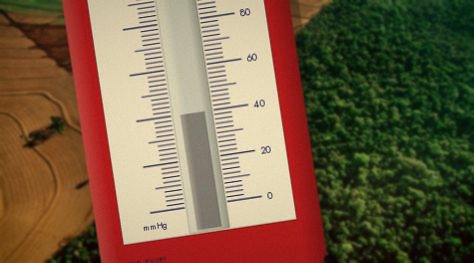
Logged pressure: 40 mmHg
